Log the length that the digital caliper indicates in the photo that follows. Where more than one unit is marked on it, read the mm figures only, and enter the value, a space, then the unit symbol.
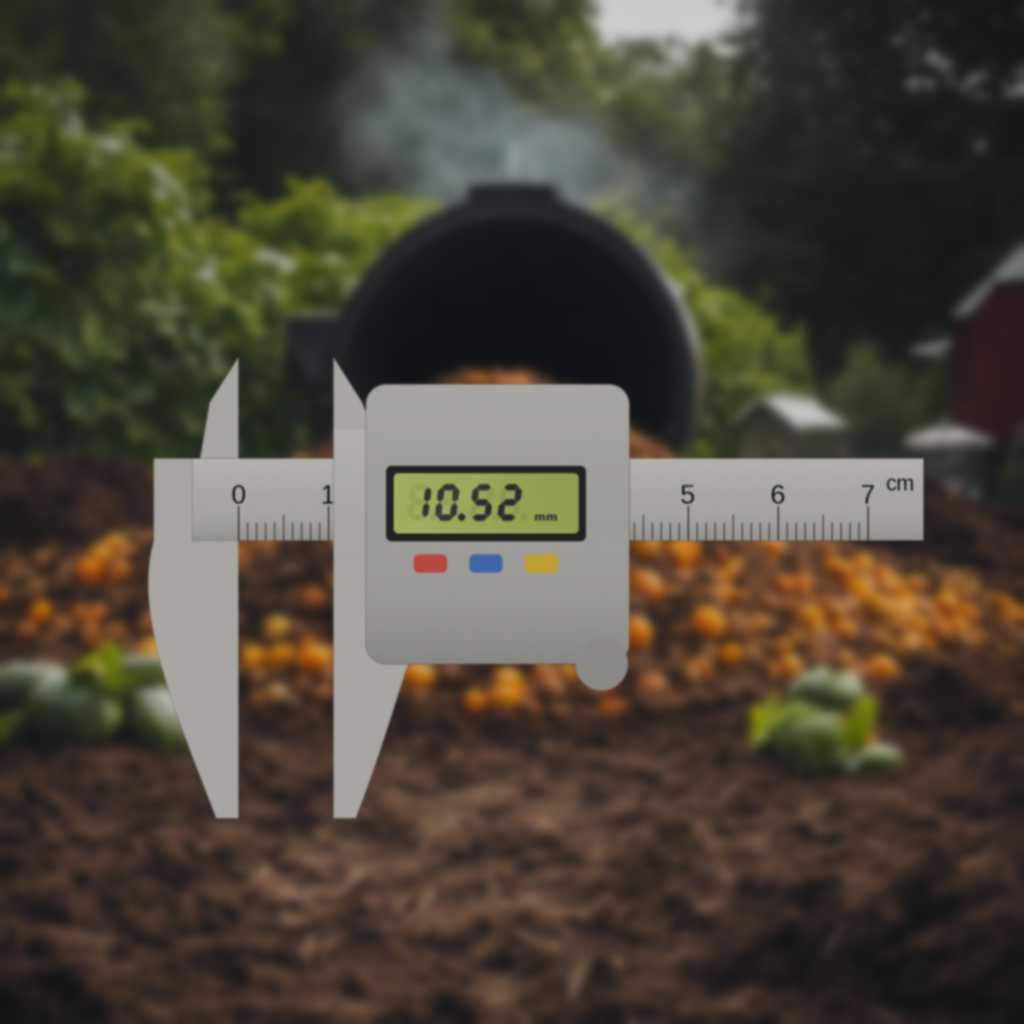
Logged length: 10.52 mm
